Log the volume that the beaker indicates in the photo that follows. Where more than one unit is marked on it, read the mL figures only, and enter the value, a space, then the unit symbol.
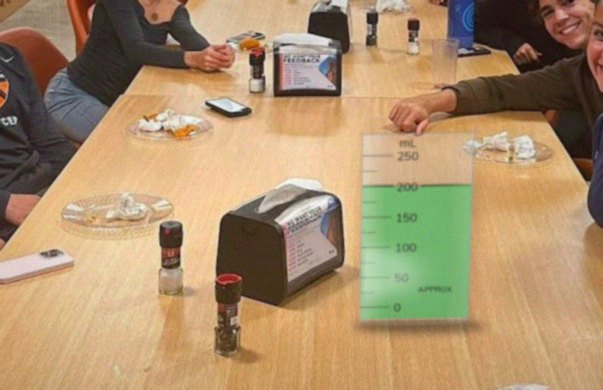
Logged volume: 200 mL
